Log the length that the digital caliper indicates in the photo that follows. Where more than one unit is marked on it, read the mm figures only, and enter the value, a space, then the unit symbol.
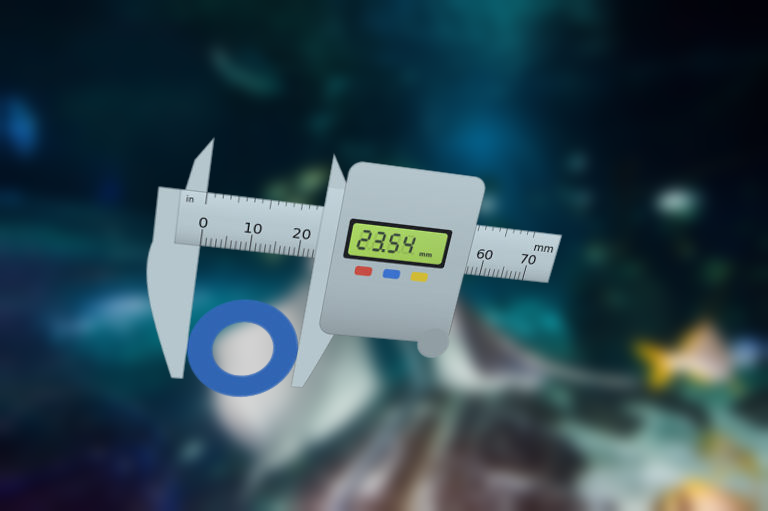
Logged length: 23.54 mm
